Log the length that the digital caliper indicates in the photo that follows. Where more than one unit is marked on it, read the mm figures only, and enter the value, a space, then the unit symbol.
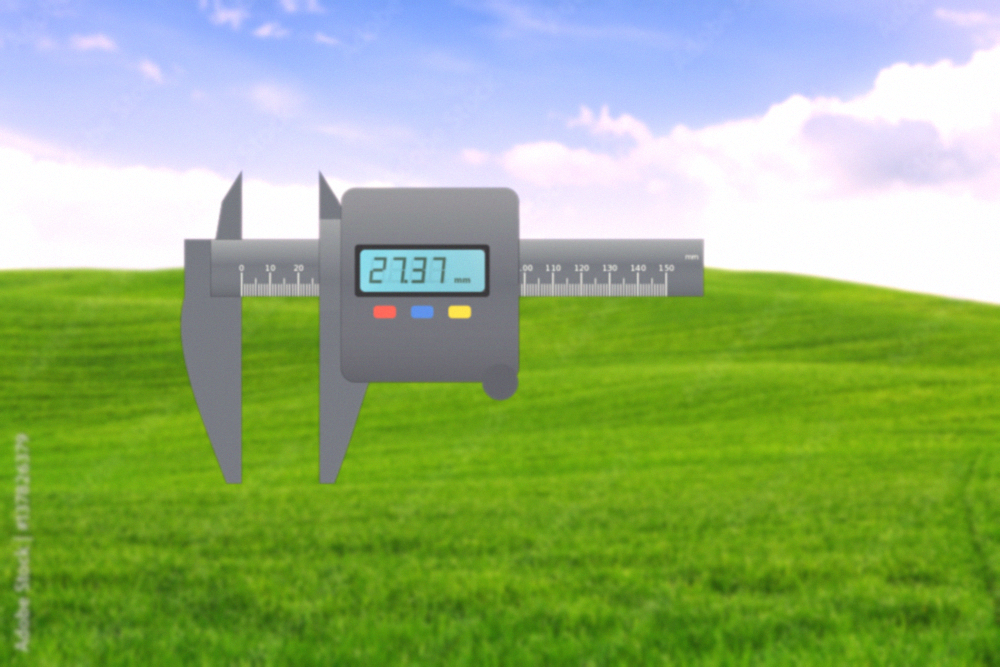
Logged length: 27.37 mm
